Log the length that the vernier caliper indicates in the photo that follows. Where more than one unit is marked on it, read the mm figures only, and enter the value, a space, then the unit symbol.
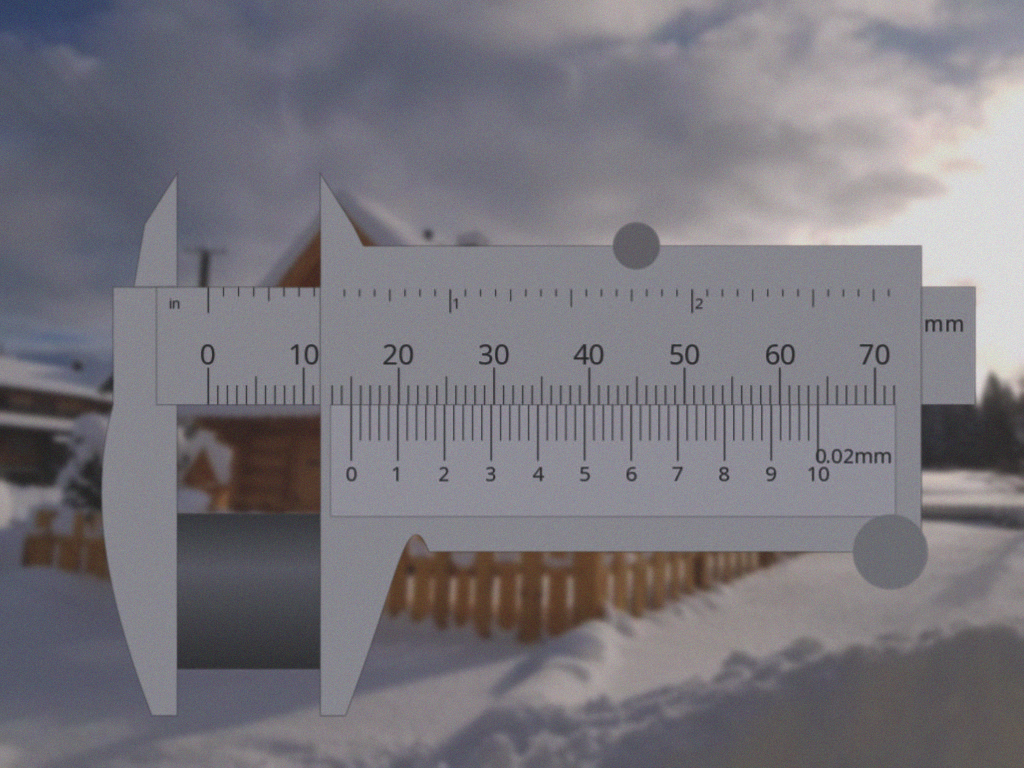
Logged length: 15.0 mm
